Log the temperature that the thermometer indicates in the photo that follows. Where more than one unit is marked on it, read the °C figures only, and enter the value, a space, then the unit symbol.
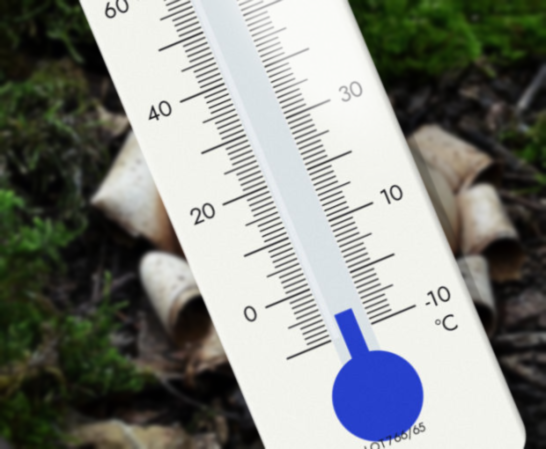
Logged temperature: -6 °C
